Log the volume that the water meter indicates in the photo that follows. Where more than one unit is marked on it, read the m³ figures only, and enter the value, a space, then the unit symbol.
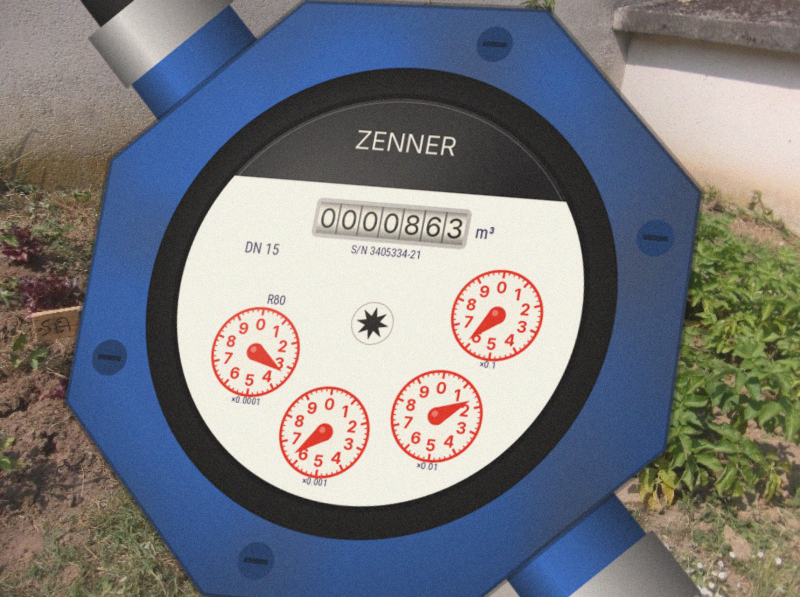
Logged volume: 863.6163 m³
